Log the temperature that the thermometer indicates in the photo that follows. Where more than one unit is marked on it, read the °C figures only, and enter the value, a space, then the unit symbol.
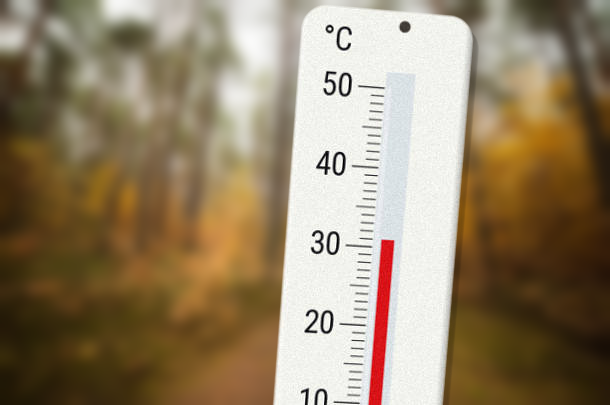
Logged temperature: 31 °C
